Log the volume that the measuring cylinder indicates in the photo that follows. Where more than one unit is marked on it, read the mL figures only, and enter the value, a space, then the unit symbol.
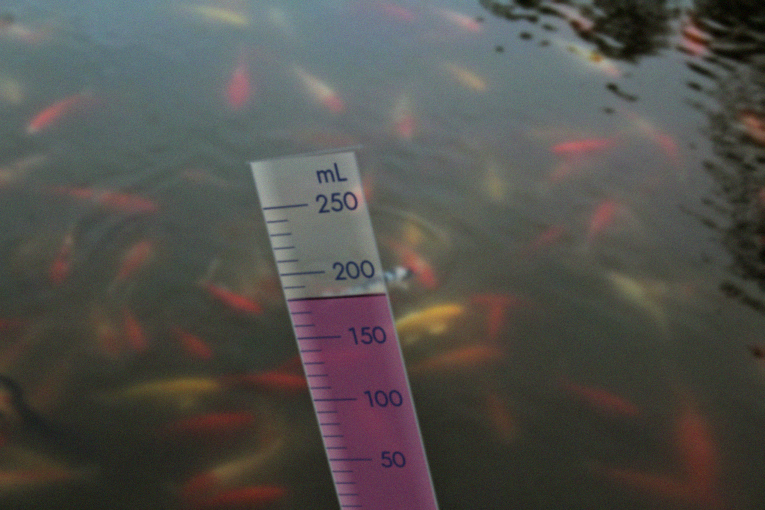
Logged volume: 180 mL
